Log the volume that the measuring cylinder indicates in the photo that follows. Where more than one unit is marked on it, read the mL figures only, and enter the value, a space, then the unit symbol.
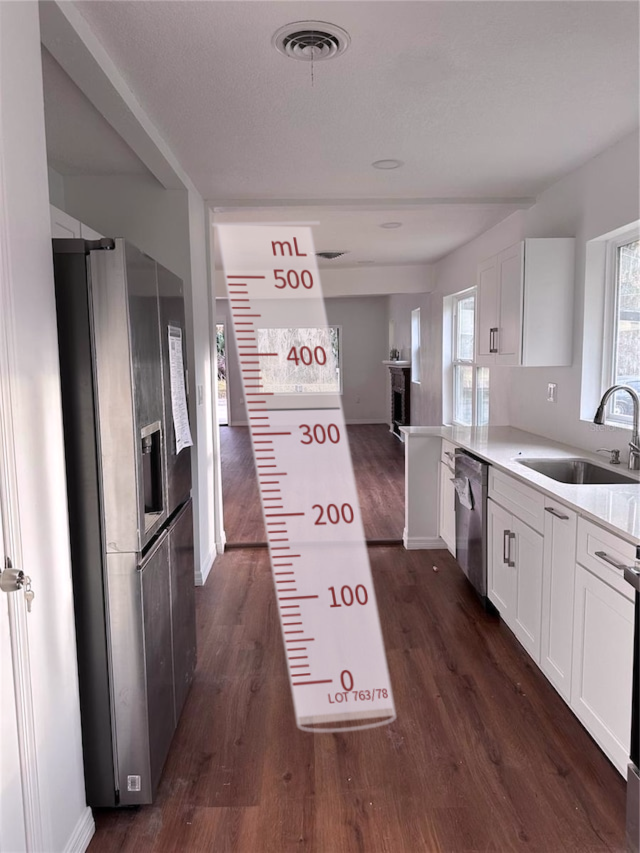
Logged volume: 330 mL
